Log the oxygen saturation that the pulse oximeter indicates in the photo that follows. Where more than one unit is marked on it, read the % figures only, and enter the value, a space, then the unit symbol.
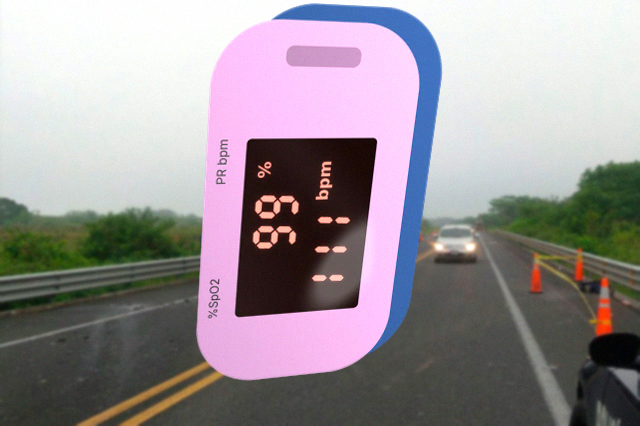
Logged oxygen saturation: 99 %
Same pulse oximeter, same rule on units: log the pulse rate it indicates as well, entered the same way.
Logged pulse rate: 111 bpm
